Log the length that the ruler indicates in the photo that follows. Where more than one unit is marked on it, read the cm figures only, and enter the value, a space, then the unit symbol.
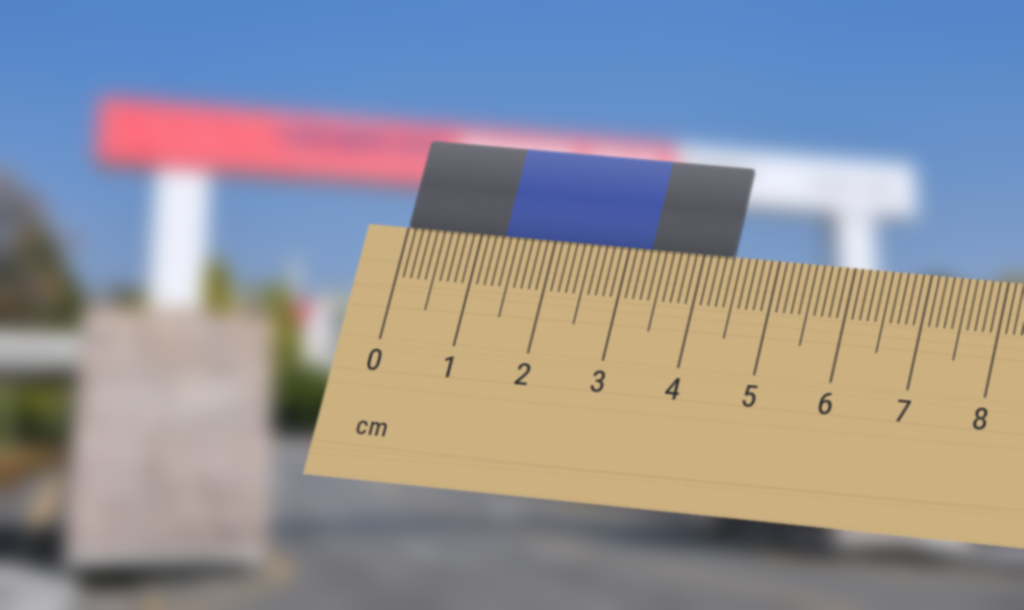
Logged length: 4.4 cm
